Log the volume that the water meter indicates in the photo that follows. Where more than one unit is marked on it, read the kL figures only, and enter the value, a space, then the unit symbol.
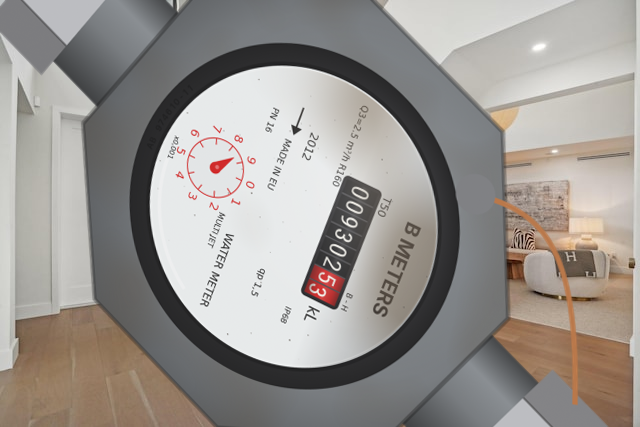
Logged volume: 9302.528 kL
